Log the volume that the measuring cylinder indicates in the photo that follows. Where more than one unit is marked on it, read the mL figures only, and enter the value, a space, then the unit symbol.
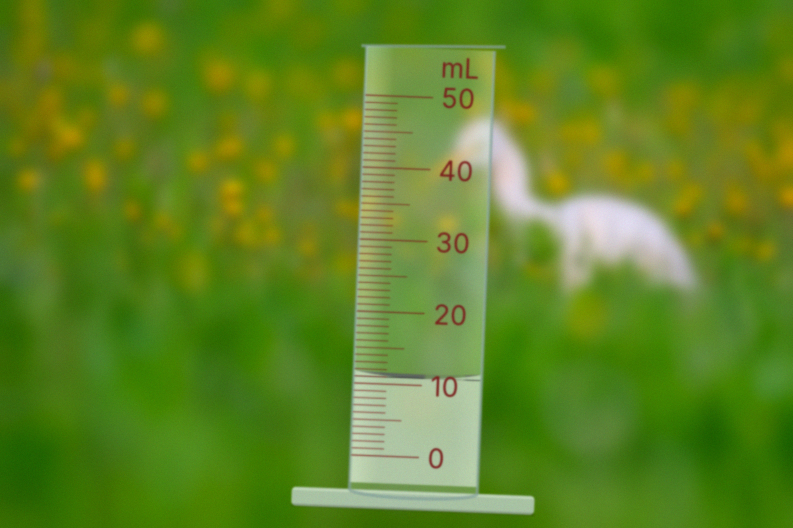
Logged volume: 11 mL
